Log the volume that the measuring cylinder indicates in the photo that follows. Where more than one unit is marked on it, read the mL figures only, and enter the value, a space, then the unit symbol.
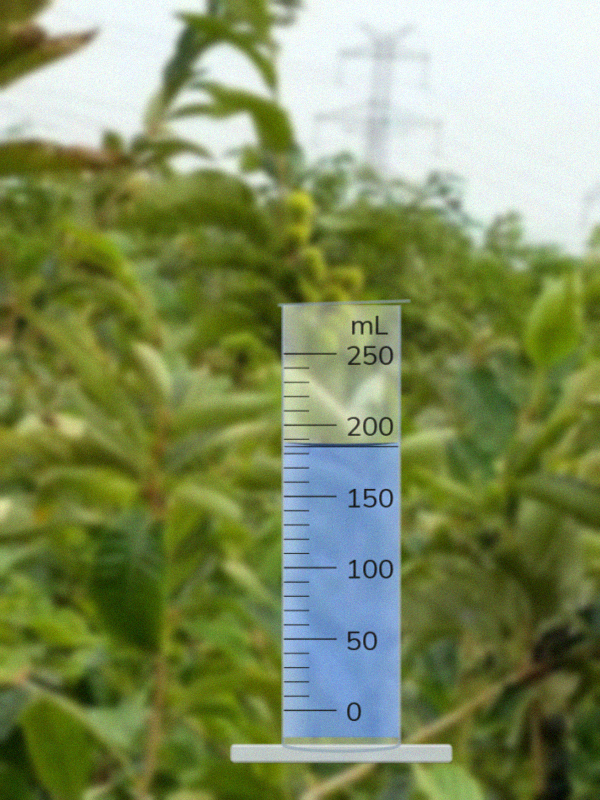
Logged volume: 185 mL
